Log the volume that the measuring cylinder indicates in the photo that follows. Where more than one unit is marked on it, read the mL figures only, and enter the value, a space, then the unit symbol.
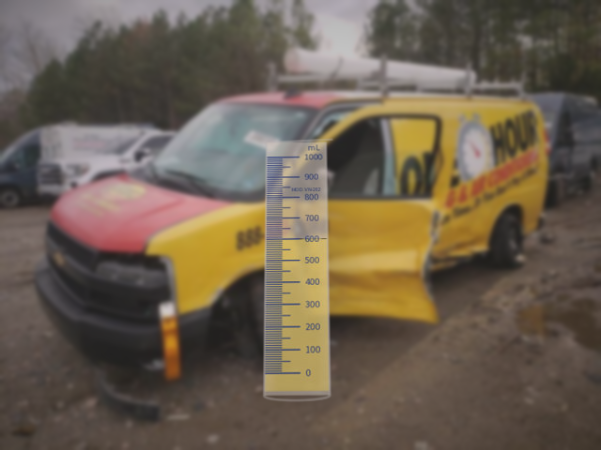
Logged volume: 600 mL
